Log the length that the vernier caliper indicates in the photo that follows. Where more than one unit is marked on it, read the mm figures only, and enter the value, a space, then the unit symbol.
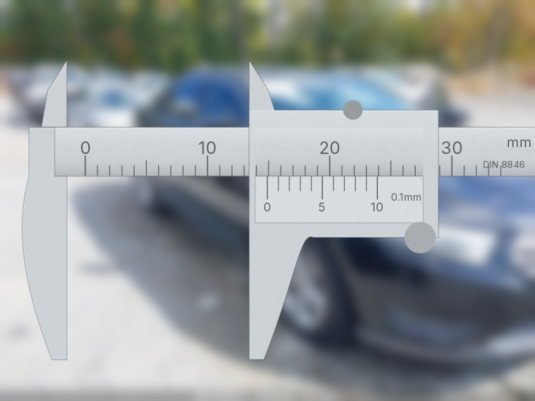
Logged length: 14.9 mm
